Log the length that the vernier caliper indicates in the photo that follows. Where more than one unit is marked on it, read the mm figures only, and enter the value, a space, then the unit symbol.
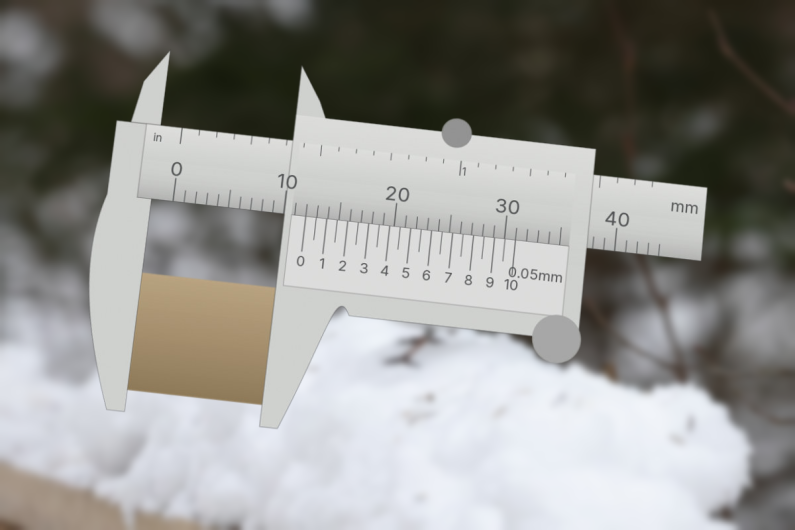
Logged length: 12.0 mm
